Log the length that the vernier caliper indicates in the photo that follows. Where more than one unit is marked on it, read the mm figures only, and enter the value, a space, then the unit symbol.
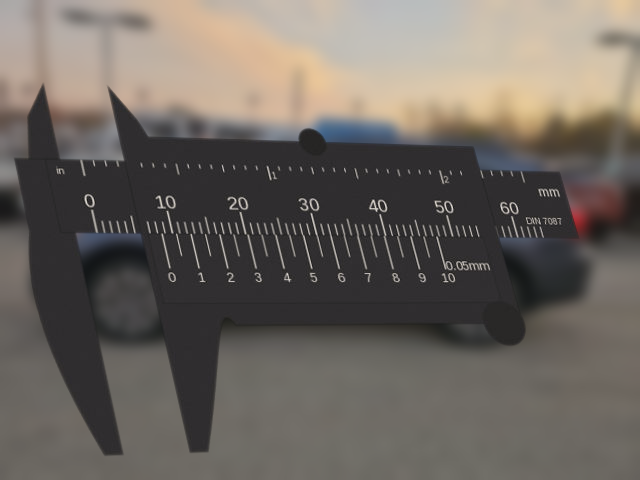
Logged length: 8.6 mm
